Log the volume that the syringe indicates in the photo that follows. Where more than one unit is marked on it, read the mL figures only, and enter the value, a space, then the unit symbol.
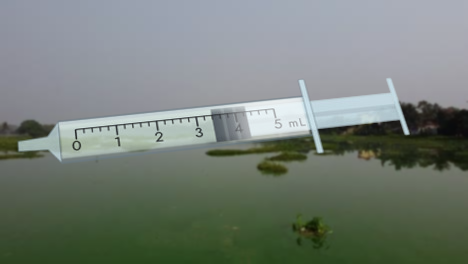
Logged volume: 3.4 mL
